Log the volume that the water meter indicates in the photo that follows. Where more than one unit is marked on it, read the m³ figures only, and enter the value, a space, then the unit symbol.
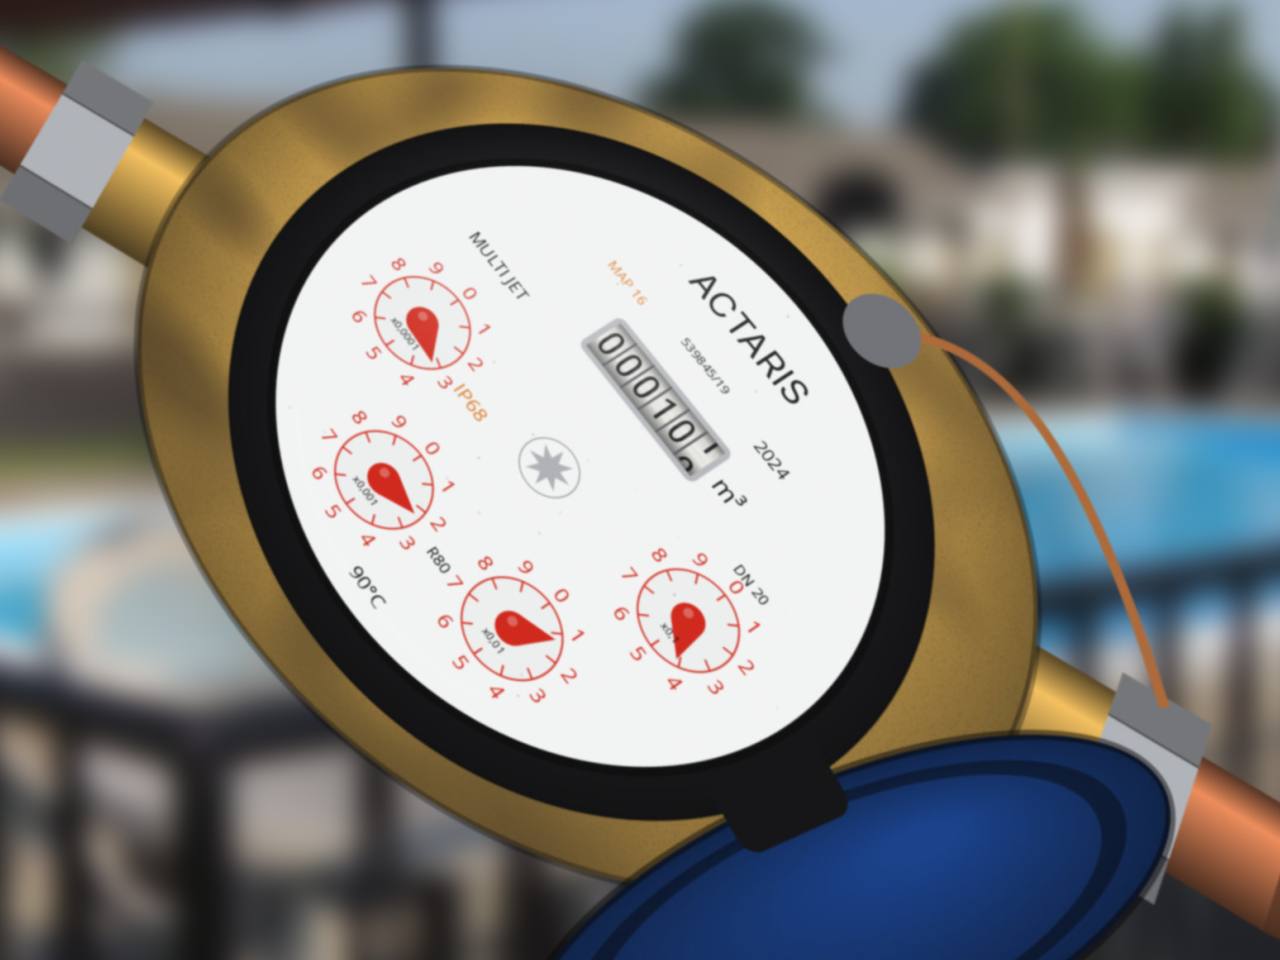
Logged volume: 101.4123 m³
